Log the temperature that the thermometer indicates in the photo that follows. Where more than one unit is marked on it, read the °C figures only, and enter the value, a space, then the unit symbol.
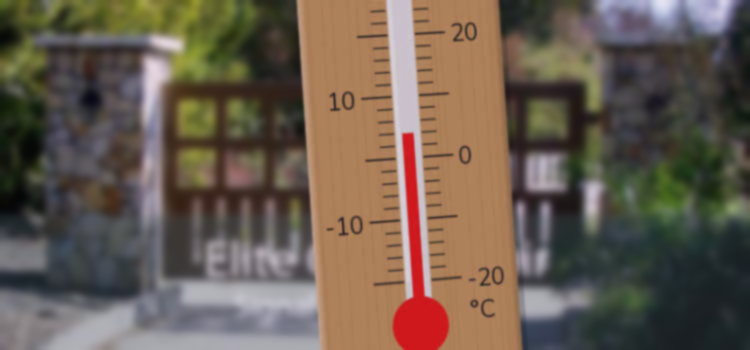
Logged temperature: 4 °C
